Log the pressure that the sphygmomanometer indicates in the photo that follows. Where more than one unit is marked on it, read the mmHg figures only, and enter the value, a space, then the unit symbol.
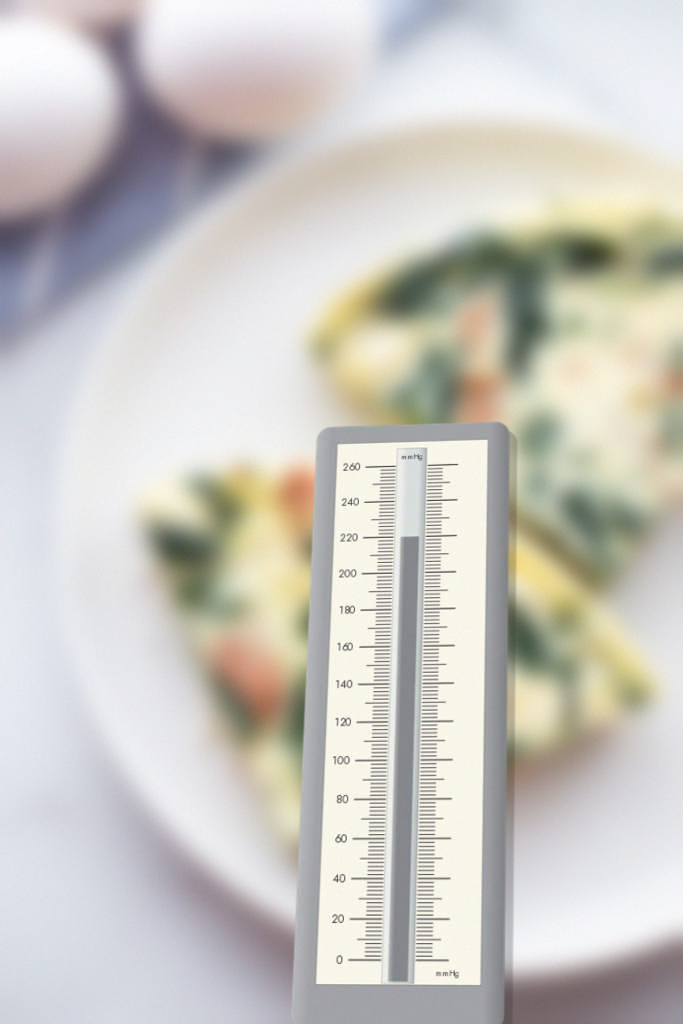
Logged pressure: 220 mmHg
